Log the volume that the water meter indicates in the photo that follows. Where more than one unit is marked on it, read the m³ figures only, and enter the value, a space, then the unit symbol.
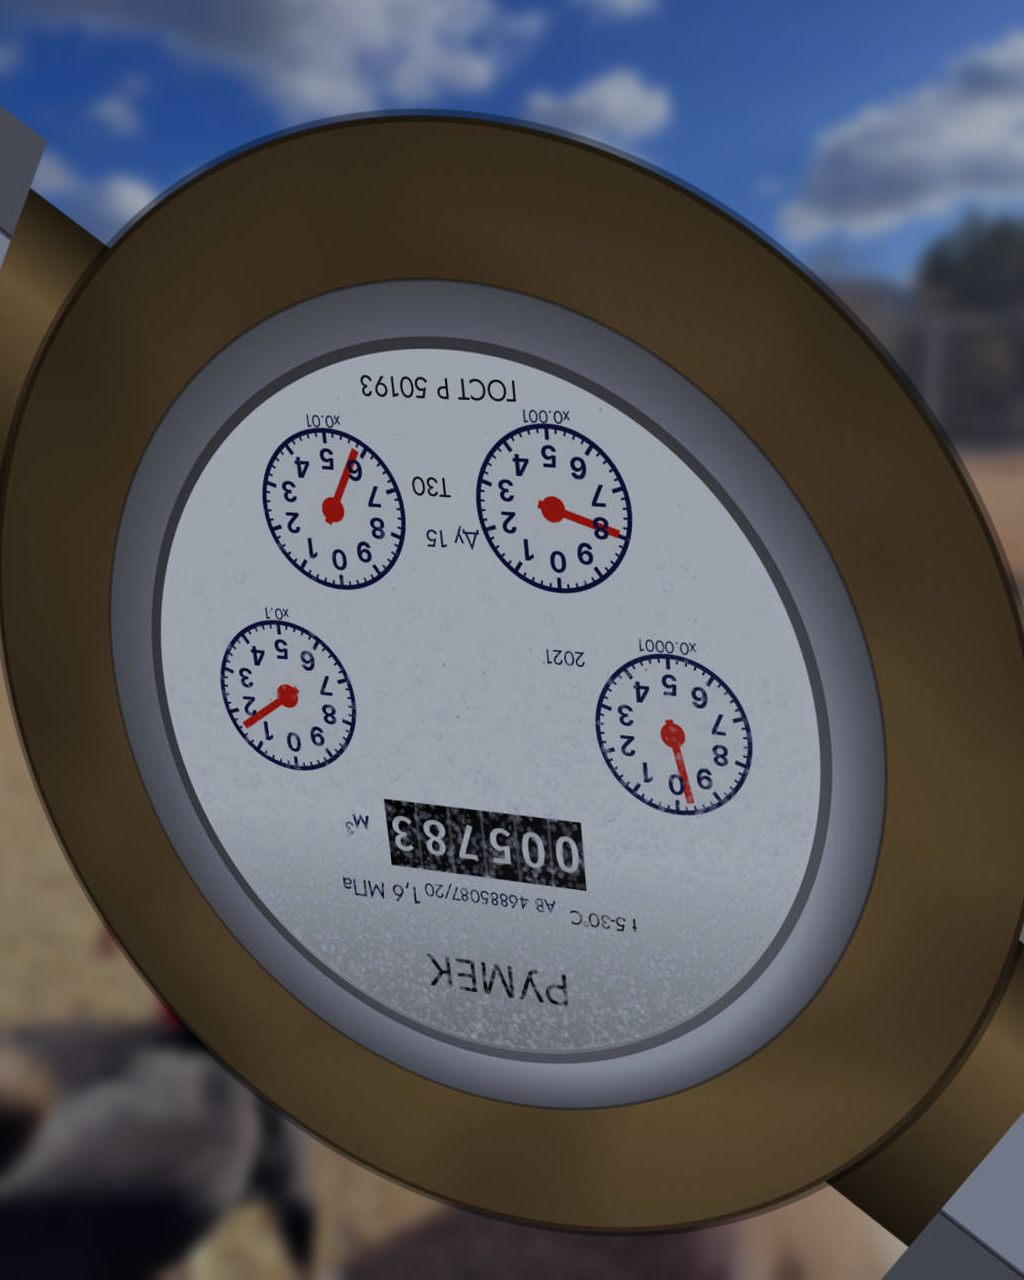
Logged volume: 5783.1579 m³
